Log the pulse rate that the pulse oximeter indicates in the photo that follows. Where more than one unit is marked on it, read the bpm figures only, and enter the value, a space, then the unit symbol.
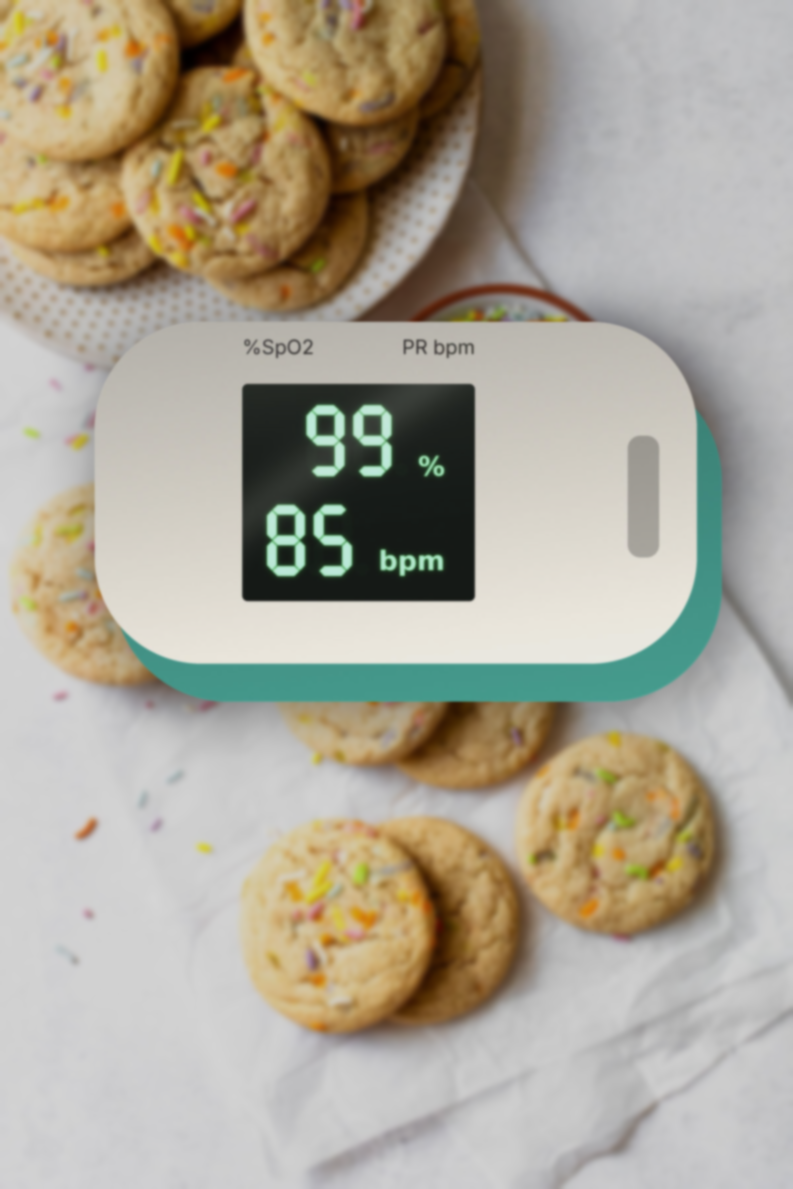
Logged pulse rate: 85 bpm
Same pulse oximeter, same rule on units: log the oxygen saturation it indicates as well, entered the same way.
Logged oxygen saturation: 99 %
